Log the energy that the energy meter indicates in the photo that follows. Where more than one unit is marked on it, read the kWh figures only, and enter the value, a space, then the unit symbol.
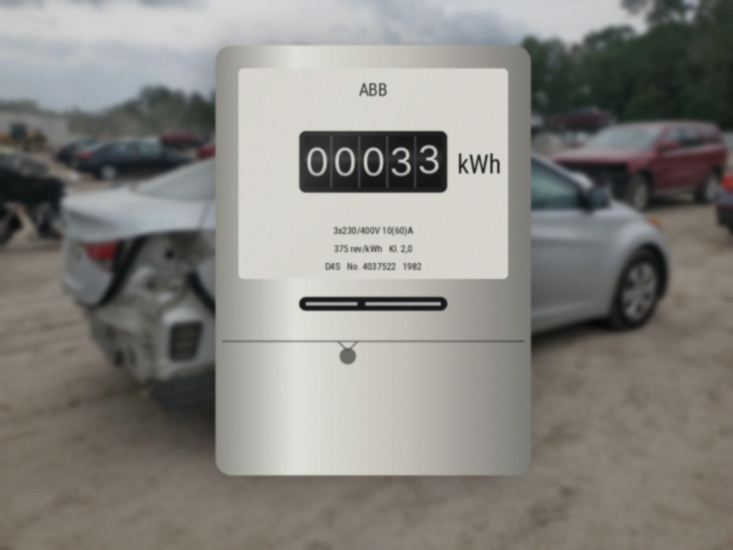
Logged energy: 33 kWh
